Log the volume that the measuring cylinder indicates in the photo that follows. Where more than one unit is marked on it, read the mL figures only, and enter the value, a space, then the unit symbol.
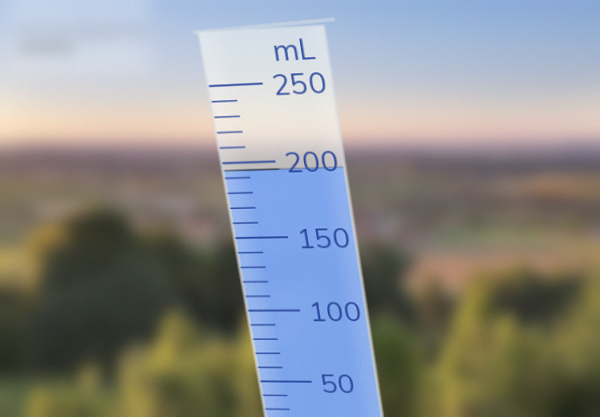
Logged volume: 195 mL
